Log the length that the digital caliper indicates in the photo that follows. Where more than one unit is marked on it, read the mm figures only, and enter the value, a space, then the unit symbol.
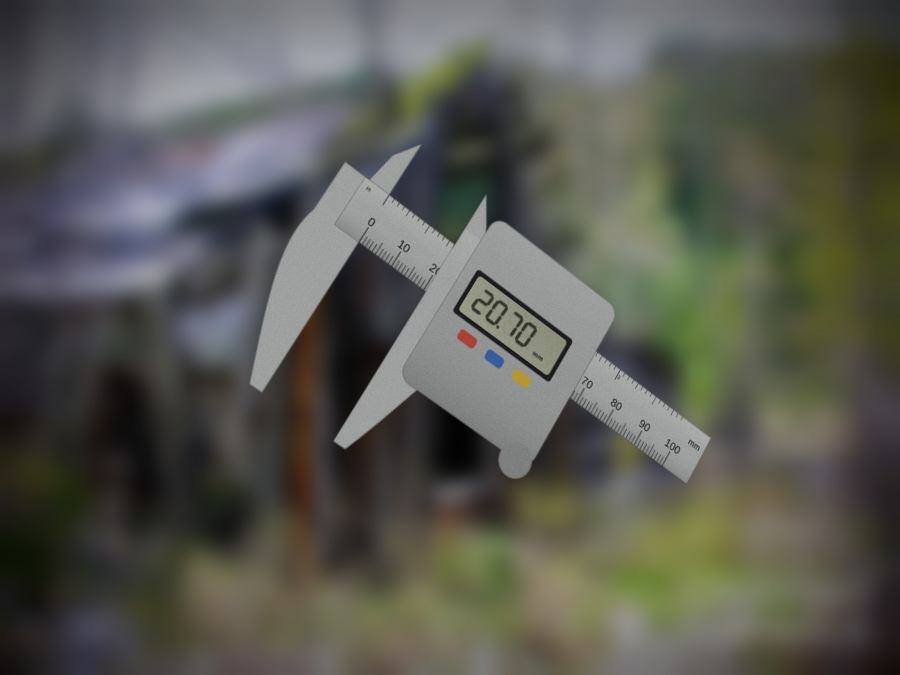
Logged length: 20.70 mm
